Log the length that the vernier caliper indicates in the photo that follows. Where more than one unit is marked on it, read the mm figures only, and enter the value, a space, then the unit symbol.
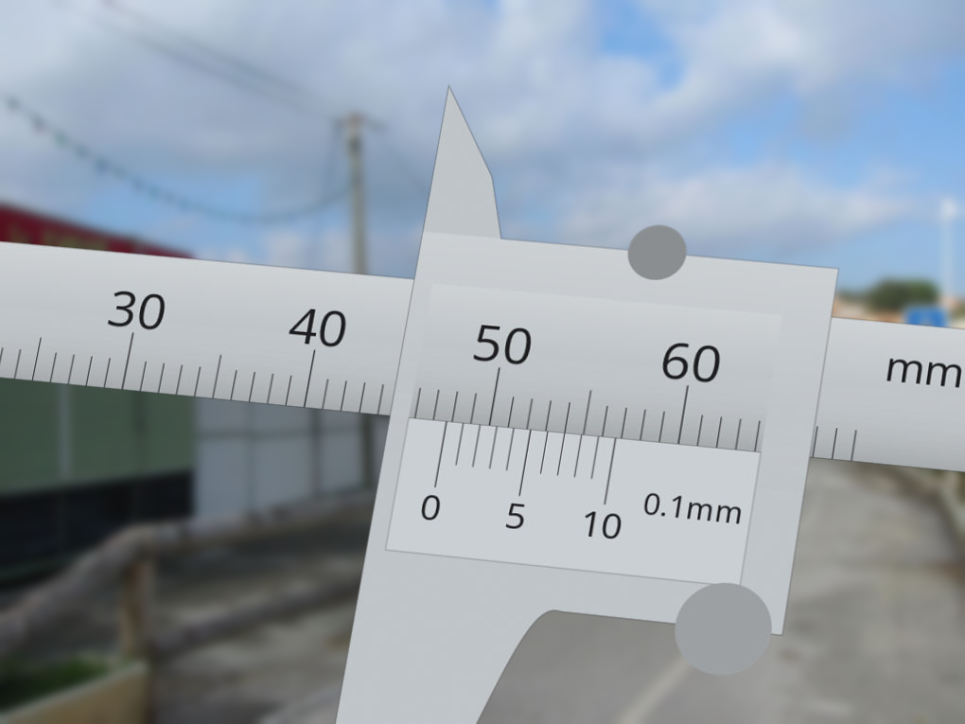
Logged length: 47.7 mm
